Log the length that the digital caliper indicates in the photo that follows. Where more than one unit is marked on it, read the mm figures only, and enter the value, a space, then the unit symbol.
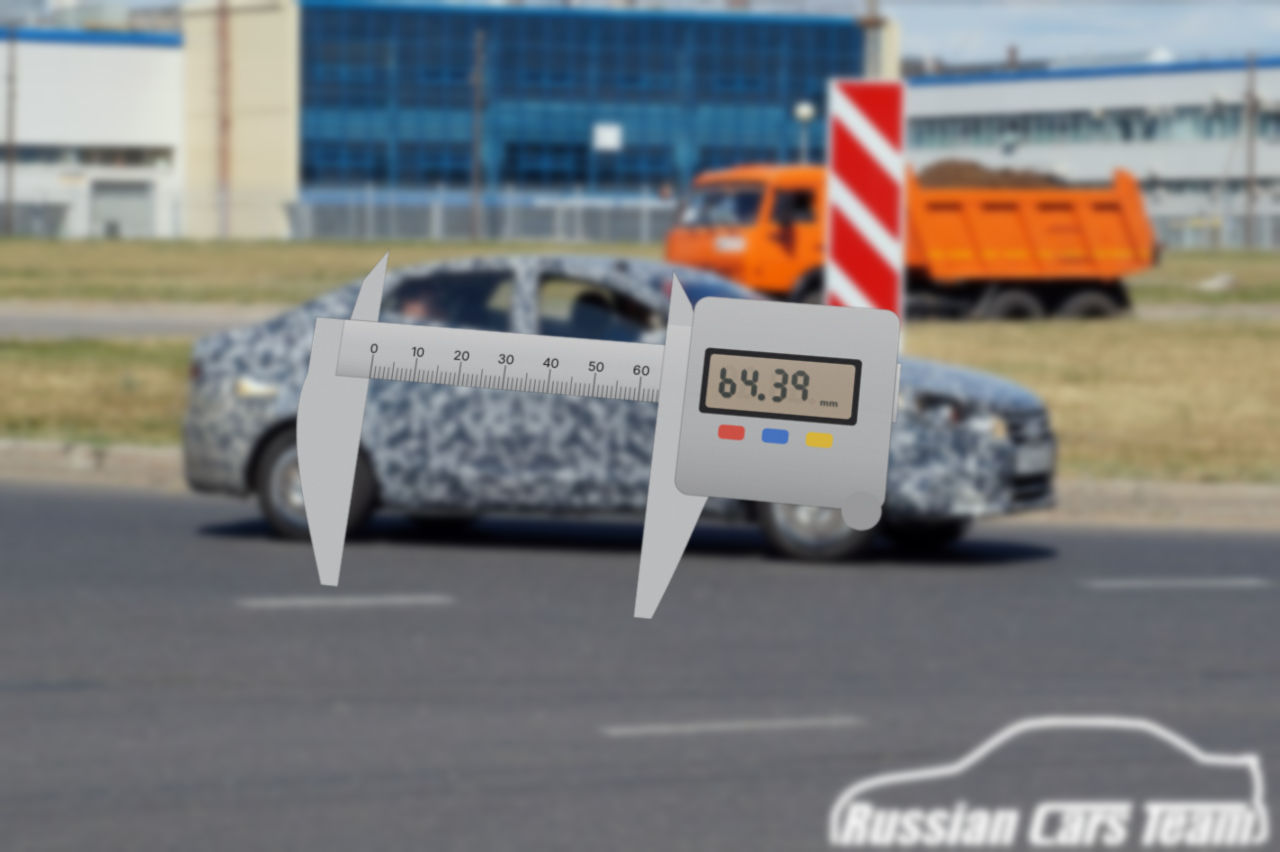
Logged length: 64.39 mm
